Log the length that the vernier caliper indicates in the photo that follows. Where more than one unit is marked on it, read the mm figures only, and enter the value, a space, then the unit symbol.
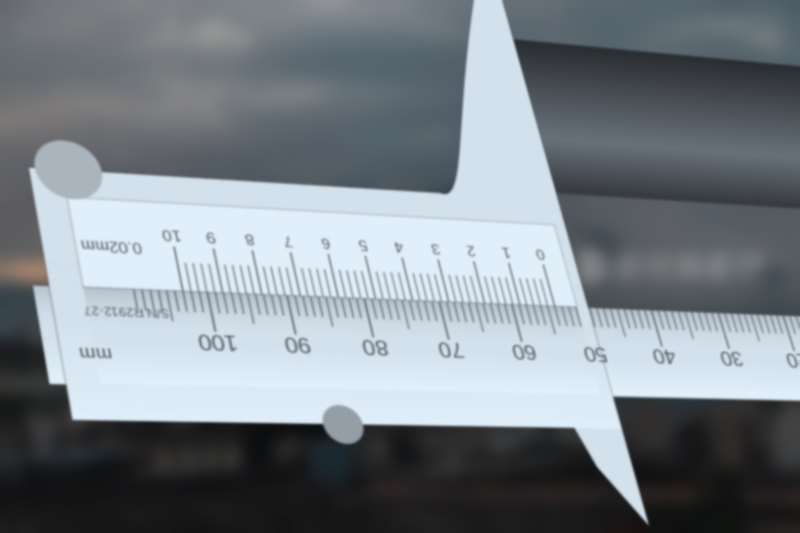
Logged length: 54.0 mm
